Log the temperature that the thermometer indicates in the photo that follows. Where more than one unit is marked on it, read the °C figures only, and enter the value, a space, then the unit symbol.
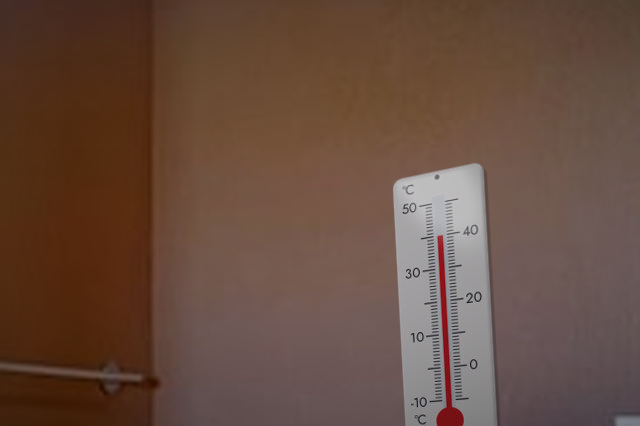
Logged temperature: 40 °C
